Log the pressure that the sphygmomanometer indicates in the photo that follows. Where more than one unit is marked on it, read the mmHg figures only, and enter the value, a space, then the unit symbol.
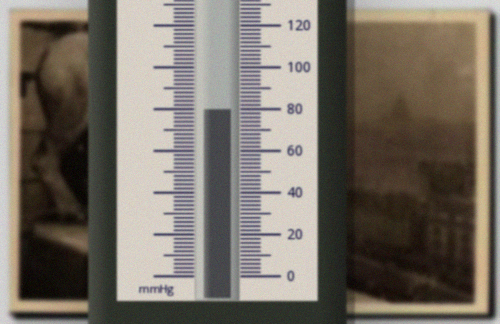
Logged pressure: 80 mmHg
